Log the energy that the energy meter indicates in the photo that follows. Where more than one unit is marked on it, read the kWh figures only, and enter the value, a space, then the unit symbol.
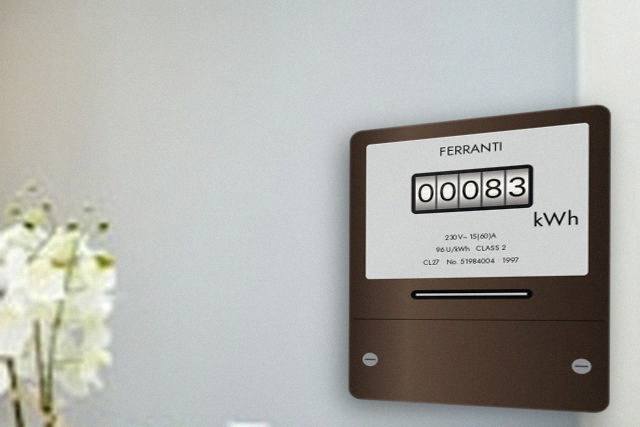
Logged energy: 83 kWh
